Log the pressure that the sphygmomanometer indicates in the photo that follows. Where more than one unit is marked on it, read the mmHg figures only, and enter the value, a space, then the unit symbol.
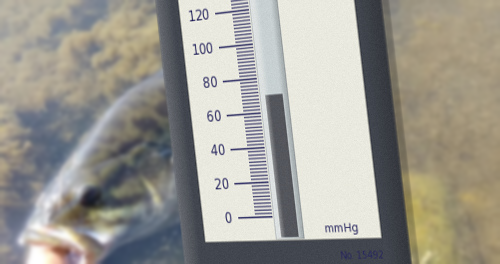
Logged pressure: 70 mmHg
